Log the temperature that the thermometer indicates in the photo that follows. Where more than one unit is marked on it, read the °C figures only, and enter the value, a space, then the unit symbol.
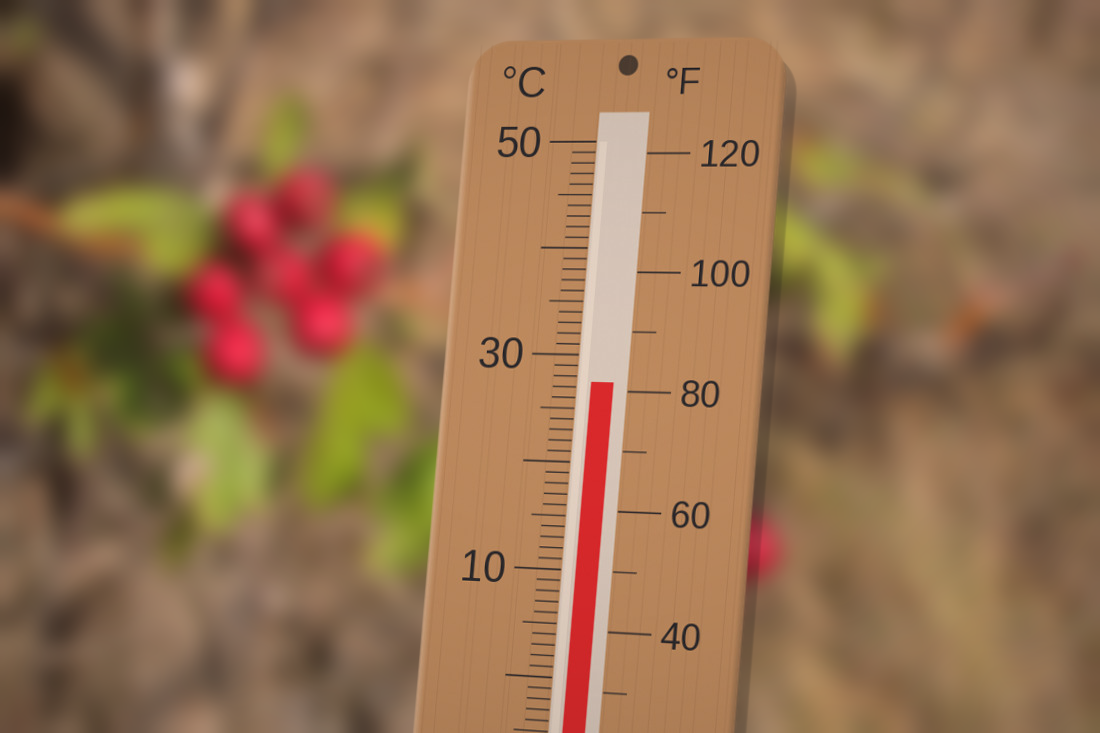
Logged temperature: 27.5 °C
